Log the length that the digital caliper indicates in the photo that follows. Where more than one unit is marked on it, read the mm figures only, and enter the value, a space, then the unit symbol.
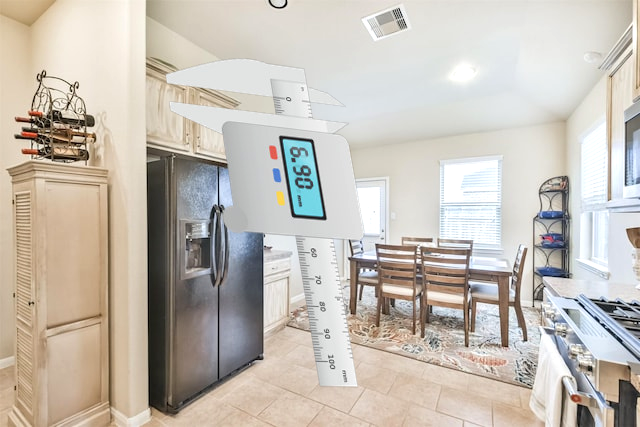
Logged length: 6.90 mm
